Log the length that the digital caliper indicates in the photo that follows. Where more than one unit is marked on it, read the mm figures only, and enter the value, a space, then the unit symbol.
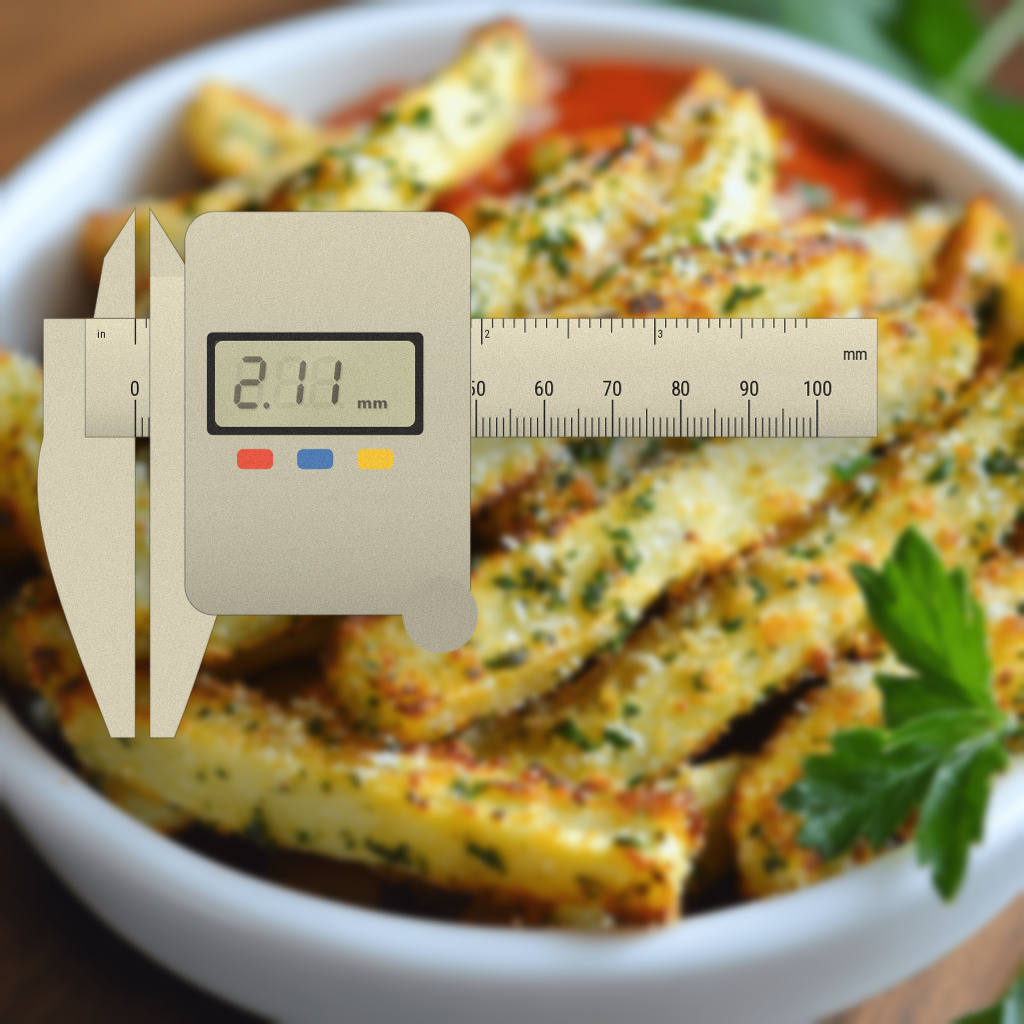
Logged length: 2.11 mm
